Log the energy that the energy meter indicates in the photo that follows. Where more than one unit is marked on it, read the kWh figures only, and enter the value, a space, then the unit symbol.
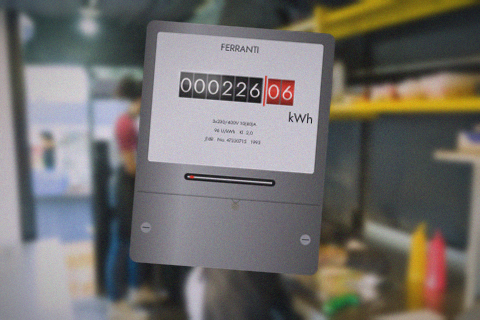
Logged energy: 226.06 kWh
